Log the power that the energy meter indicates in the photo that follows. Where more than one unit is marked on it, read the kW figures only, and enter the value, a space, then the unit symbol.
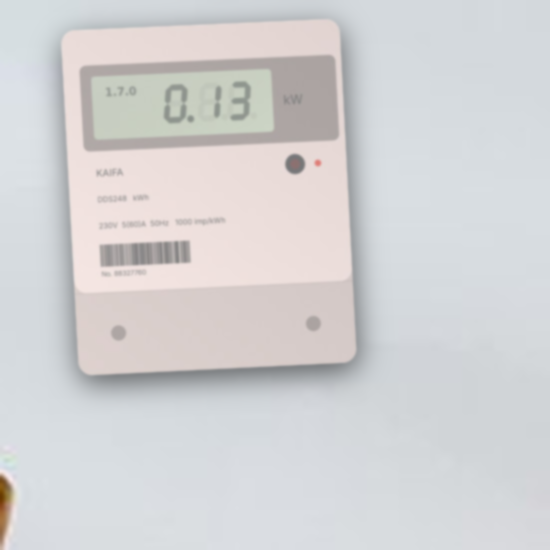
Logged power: 0.13 kW
